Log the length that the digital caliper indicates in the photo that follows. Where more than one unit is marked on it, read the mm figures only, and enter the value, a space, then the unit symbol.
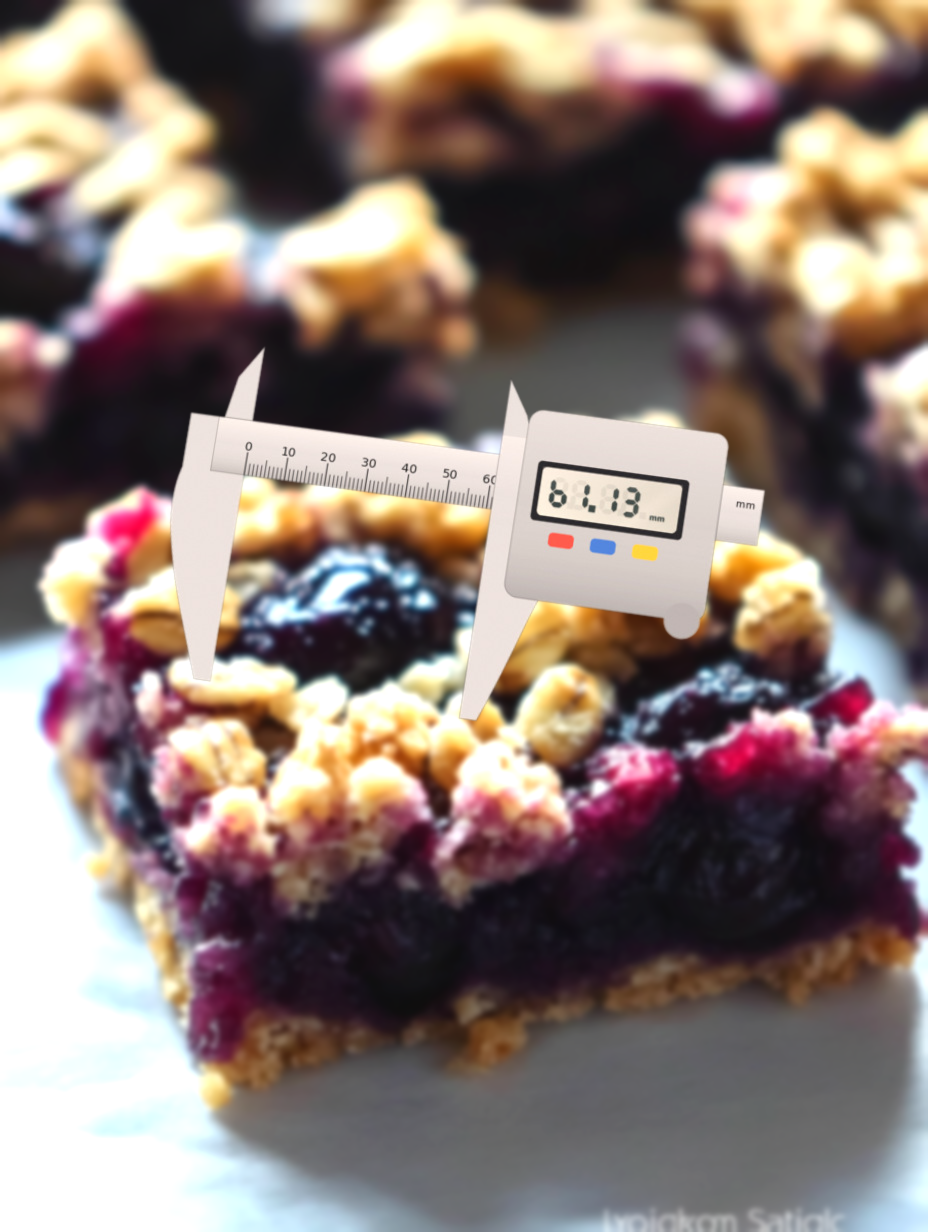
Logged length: 61.13 mm
